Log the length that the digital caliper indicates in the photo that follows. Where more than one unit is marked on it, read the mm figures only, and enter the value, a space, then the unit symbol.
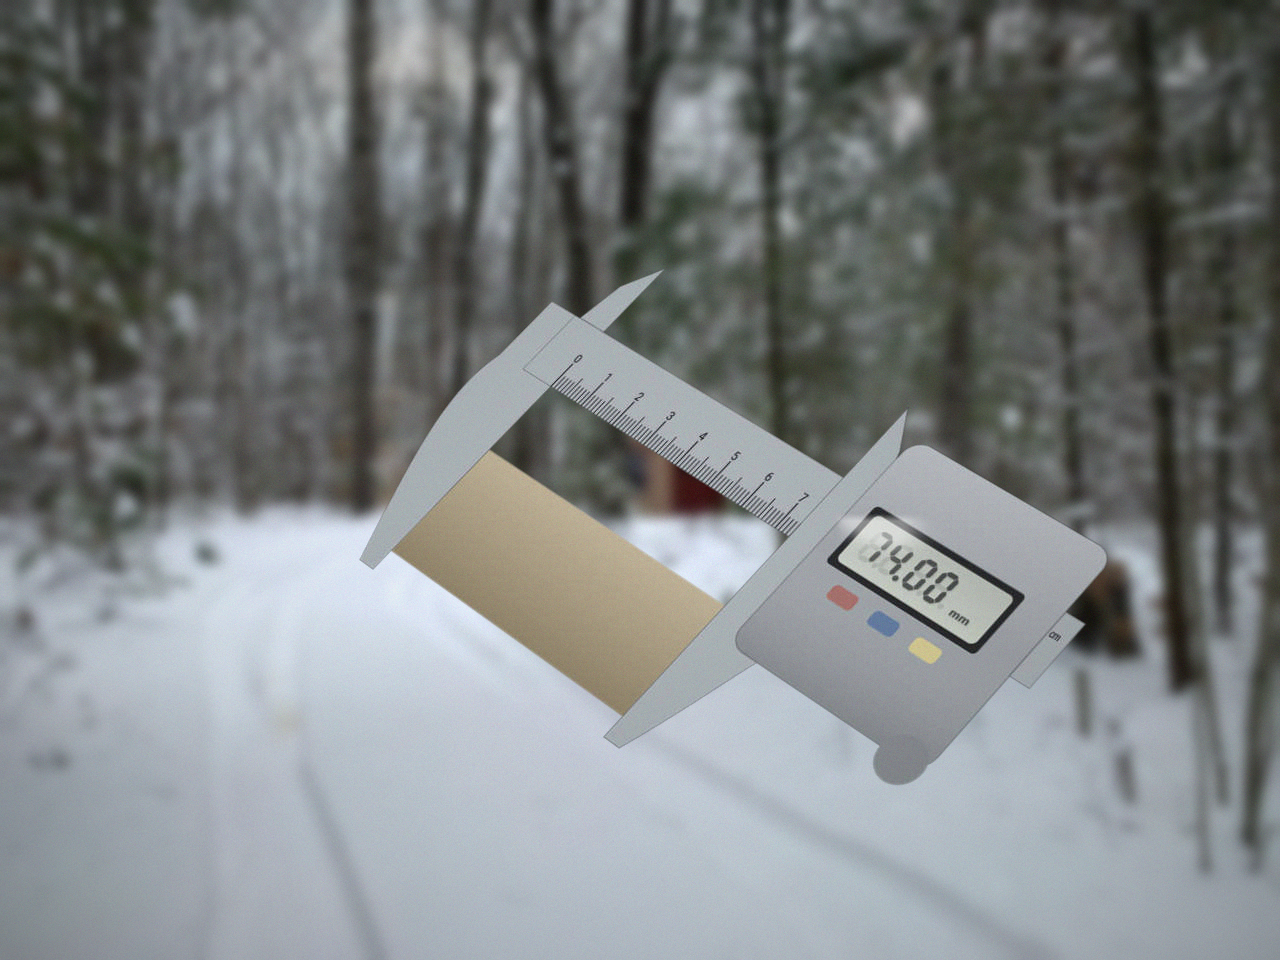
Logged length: 74.00 mm
